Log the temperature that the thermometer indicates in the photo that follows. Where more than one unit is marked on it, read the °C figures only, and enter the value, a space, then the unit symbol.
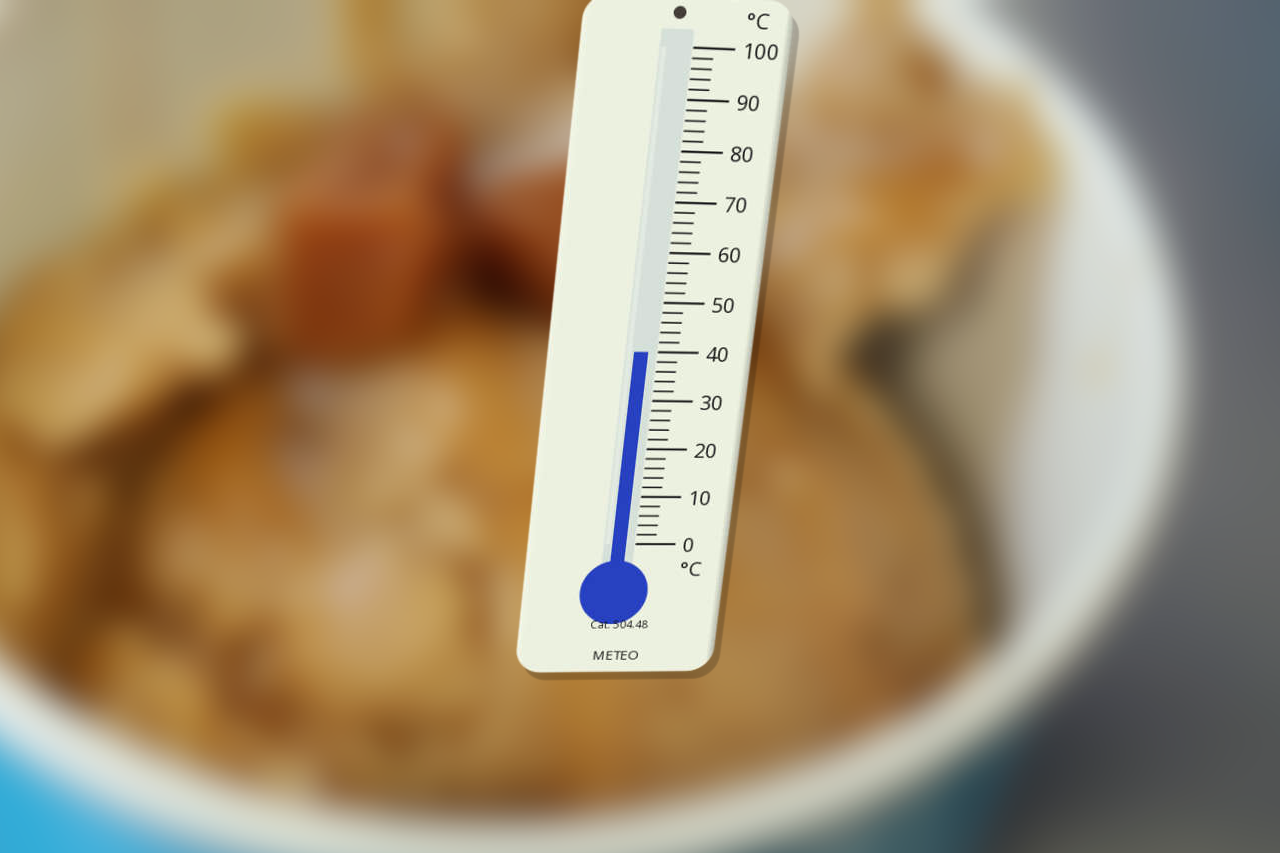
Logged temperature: 40 °C
